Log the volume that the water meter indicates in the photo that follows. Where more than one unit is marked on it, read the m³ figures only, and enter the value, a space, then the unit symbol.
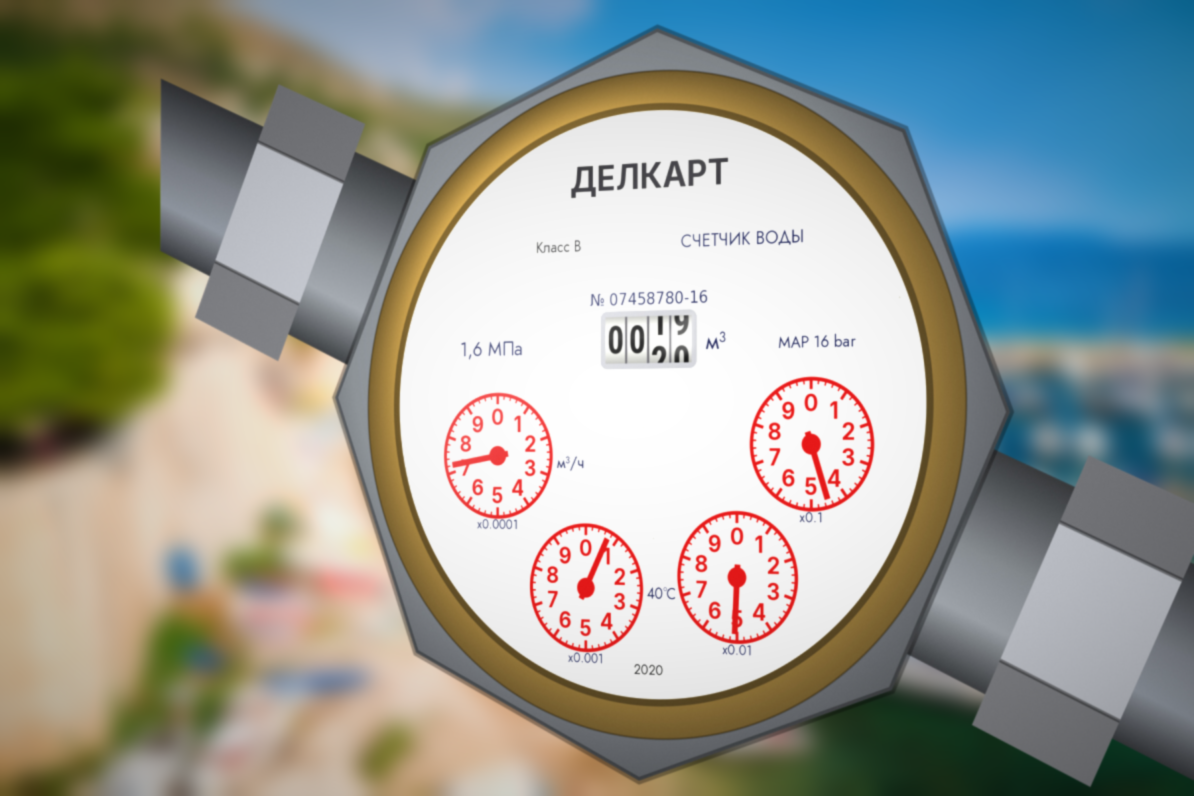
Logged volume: 19.4507 m³
